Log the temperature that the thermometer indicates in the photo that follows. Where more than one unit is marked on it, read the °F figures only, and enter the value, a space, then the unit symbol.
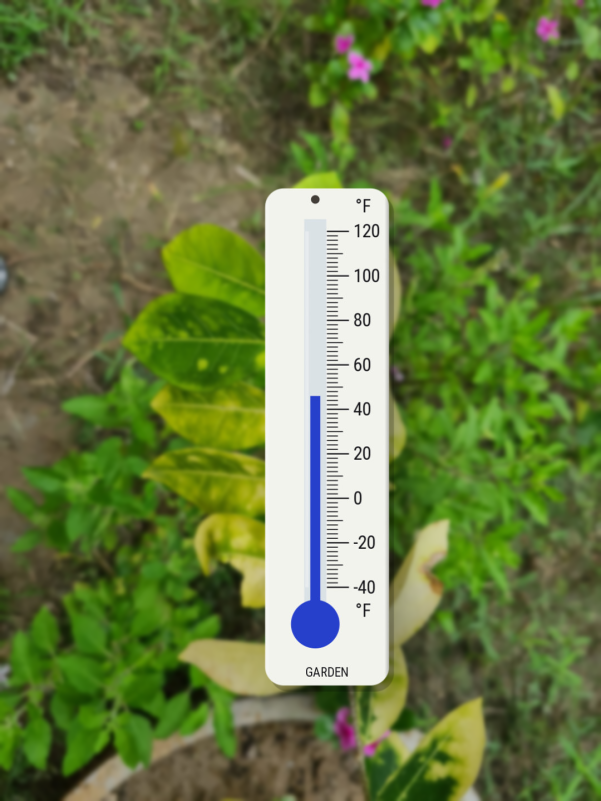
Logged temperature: 46 °F
